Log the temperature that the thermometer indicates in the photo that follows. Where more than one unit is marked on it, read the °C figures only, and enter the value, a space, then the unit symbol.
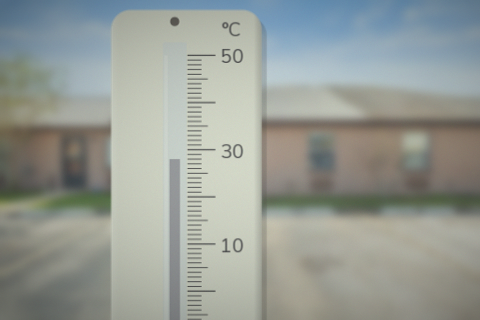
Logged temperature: 28 °C
